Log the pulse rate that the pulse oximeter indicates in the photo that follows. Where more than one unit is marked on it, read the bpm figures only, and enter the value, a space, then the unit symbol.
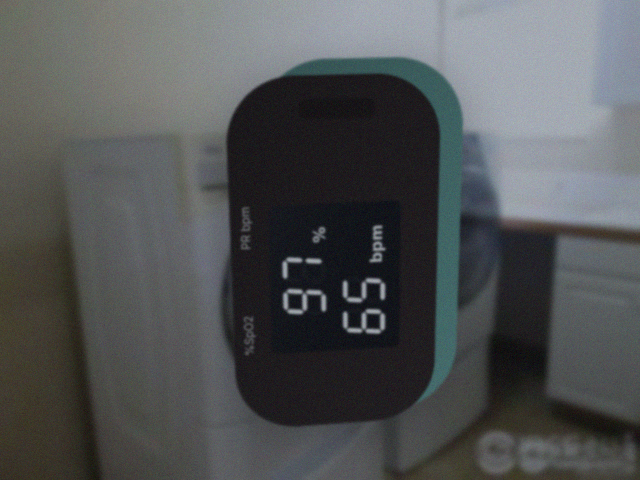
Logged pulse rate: 65 bpm
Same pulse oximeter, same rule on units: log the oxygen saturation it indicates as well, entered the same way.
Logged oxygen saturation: 97 %
